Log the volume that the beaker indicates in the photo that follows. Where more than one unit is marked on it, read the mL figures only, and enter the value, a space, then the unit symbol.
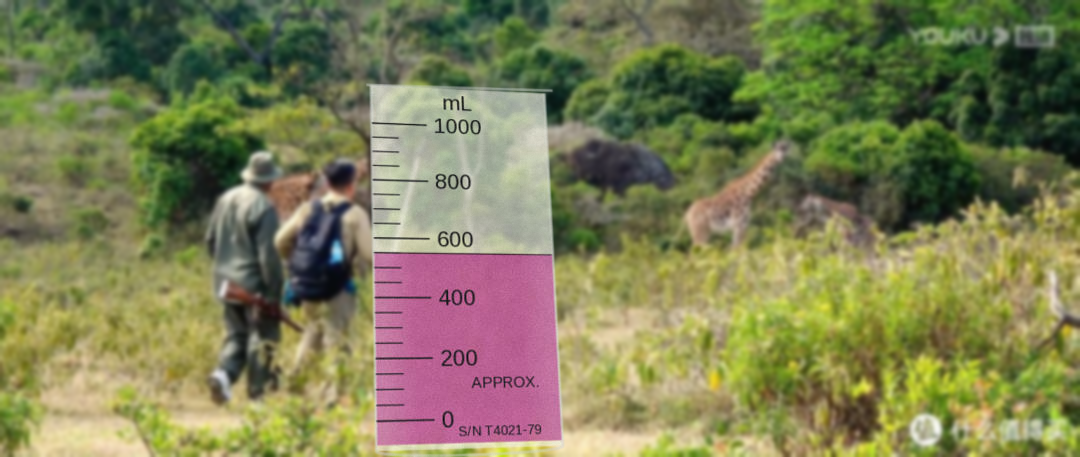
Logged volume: 550 mL
